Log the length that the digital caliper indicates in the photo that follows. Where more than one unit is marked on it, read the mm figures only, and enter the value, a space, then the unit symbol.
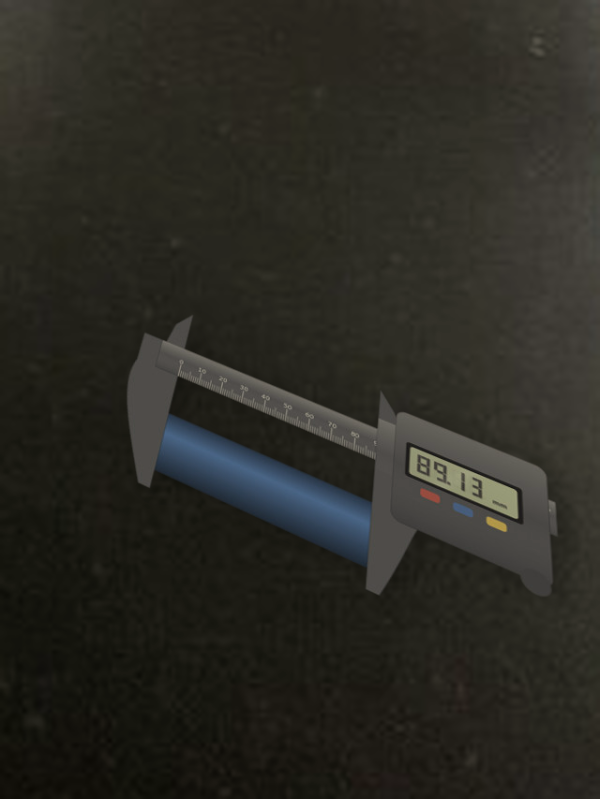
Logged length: 89.13 mm
